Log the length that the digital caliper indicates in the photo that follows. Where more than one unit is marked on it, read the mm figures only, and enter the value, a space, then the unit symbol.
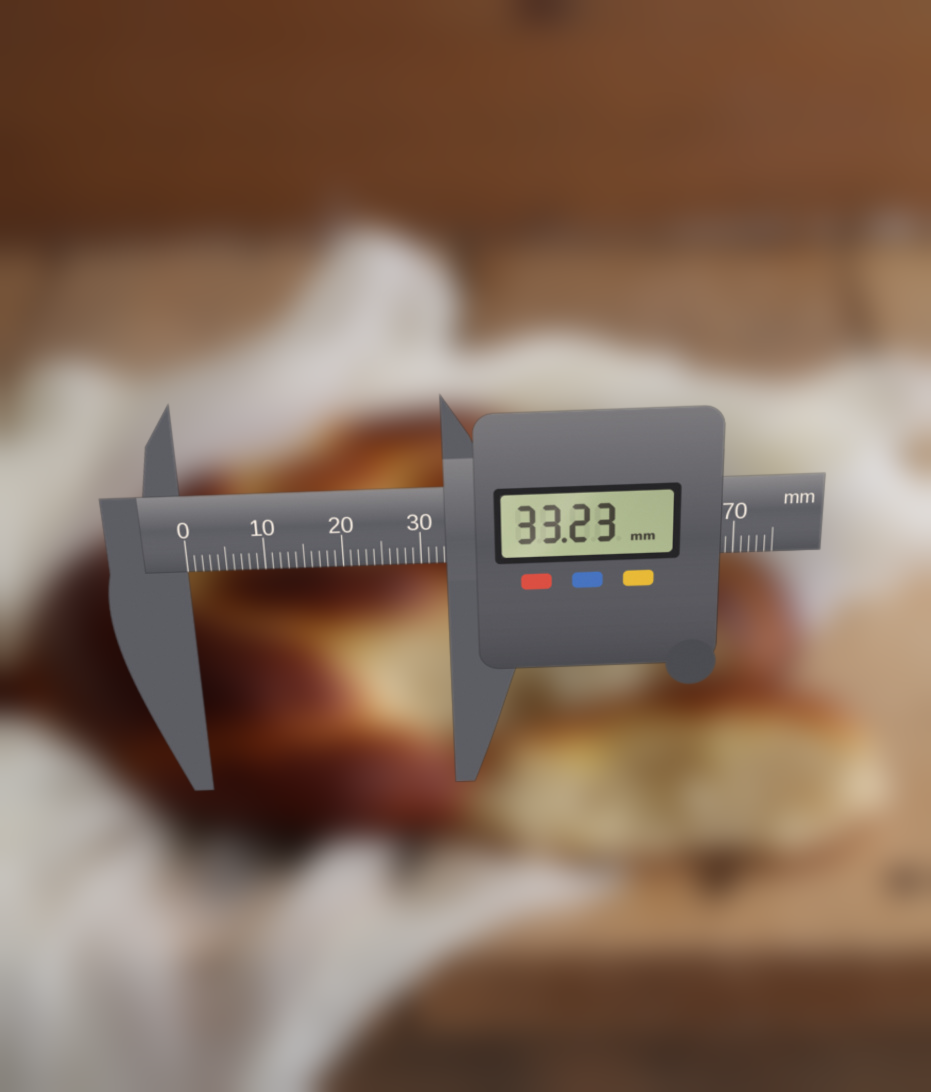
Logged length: 33.23 mm
